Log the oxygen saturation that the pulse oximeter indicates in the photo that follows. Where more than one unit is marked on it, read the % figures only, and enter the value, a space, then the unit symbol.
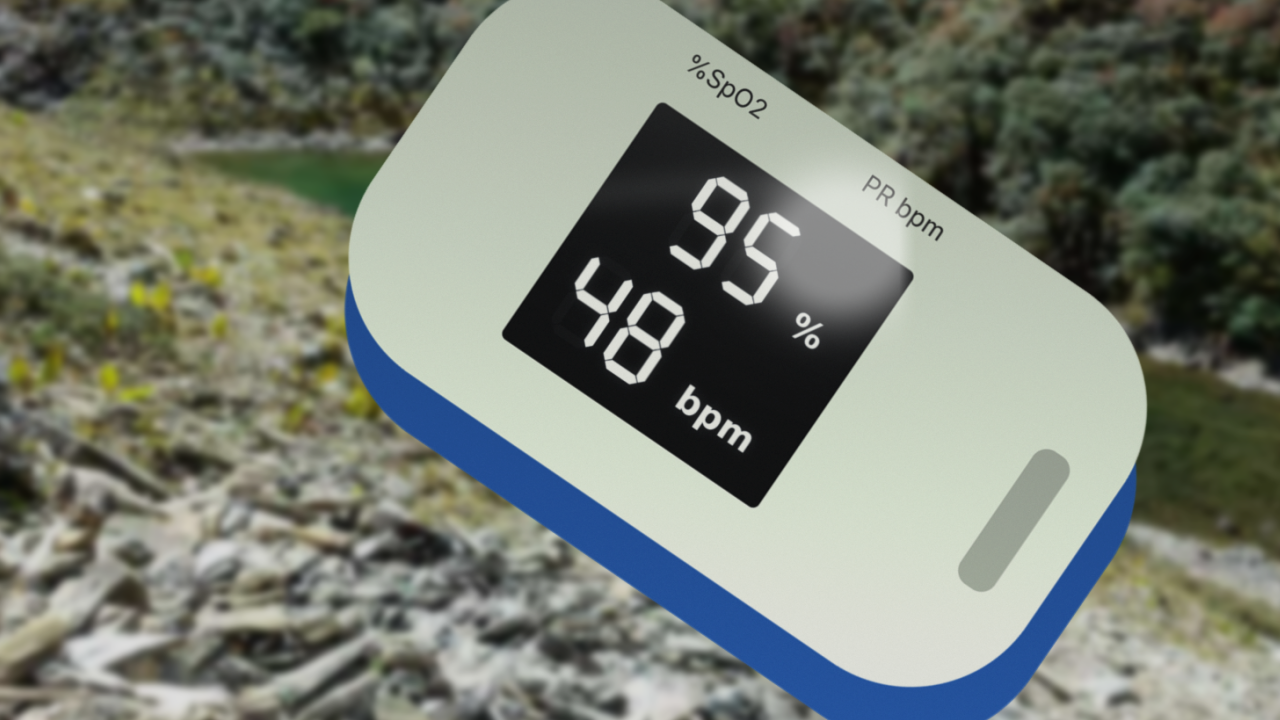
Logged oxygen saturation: 95 %
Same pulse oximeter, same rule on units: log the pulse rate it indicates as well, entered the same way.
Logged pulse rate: 48 bpm
